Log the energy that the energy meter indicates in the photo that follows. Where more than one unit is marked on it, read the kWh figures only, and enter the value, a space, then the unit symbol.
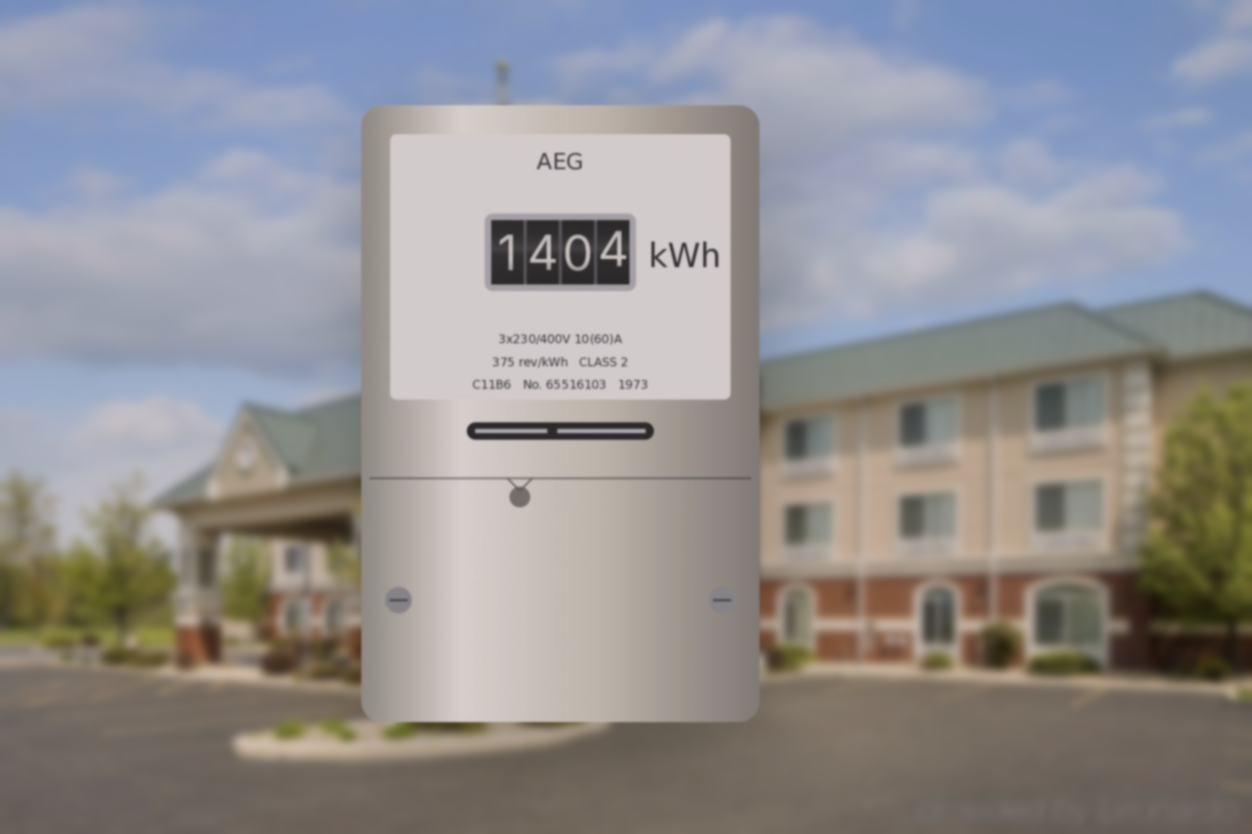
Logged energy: 1404 kWh
